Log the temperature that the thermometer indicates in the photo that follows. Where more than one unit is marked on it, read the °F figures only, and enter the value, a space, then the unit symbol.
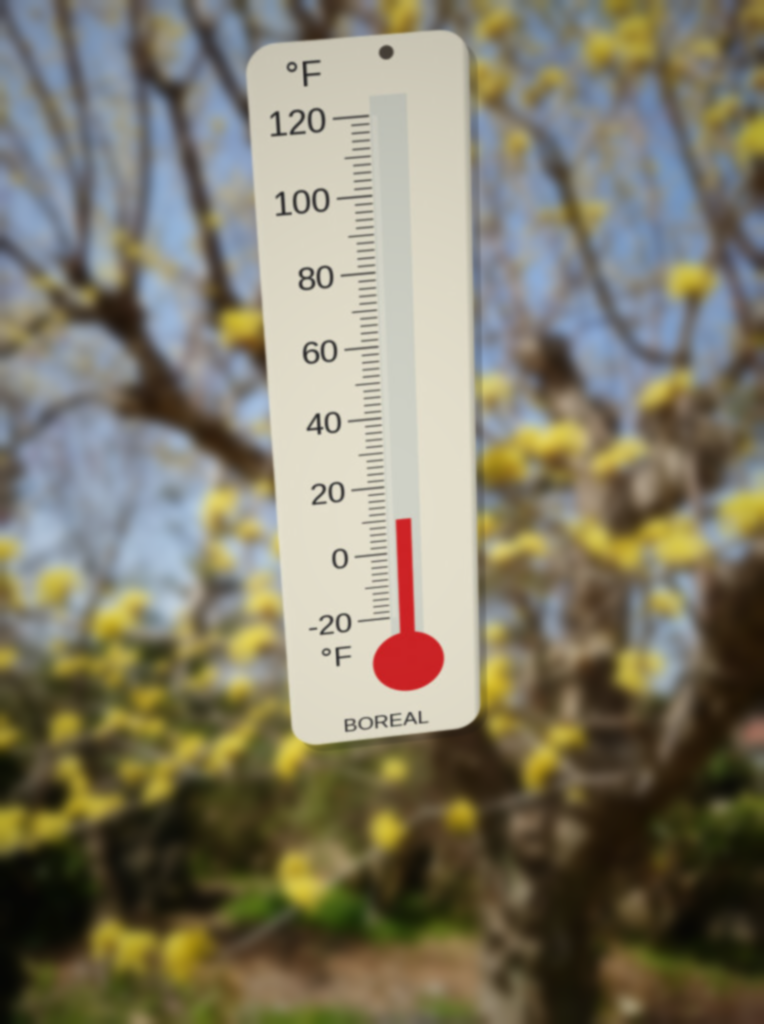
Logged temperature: 10 °F
